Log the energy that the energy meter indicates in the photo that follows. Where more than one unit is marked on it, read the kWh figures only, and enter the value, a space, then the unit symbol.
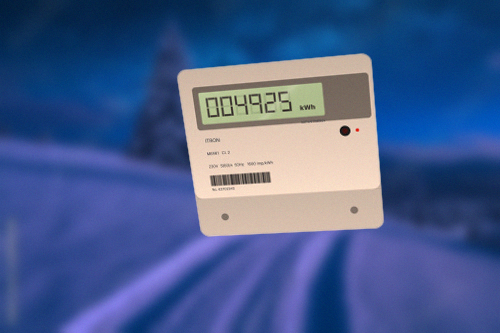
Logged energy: 4925 kWh
